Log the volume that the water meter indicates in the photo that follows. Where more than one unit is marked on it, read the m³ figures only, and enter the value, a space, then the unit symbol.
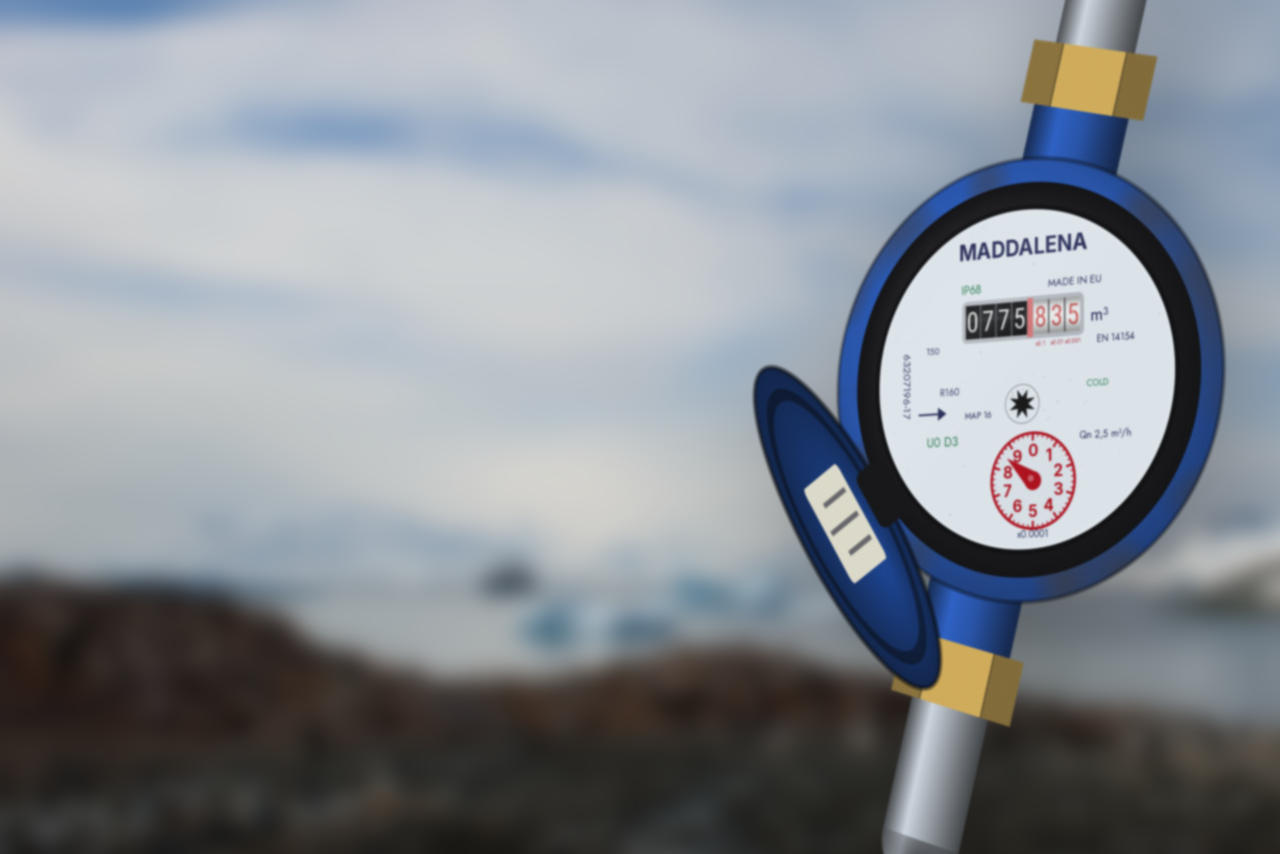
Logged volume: 775.8358 m³
